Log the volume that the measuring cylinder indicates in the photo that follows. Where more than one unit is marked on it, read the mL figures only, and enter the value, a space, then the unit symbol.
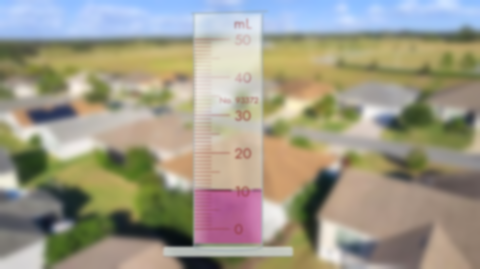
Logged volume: 10 mL
